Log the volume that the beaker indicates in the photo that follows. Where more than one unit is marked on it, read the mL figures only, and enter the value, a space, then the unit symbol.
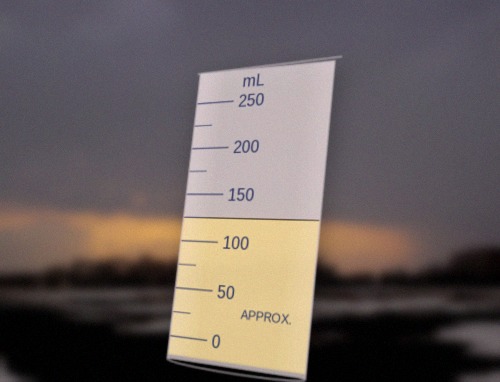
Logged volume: 125 mL
